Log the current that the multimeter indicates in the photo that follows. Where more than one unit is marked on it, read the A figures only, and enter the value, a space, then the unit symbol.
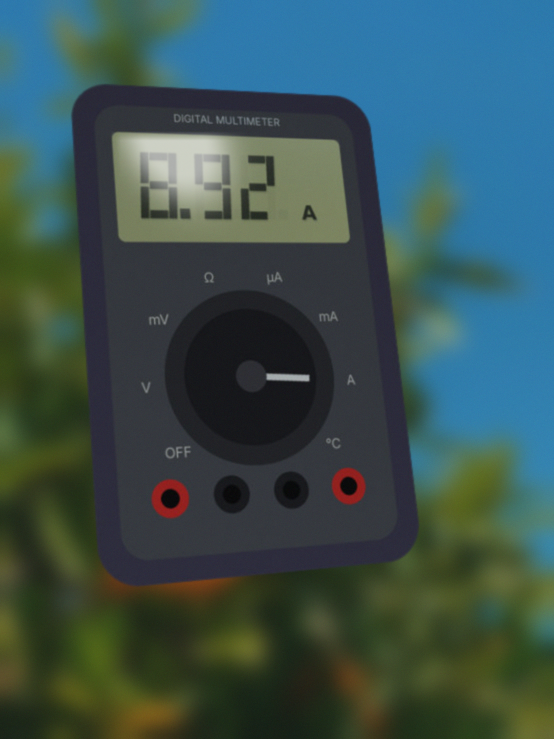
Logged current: 8.92 A
